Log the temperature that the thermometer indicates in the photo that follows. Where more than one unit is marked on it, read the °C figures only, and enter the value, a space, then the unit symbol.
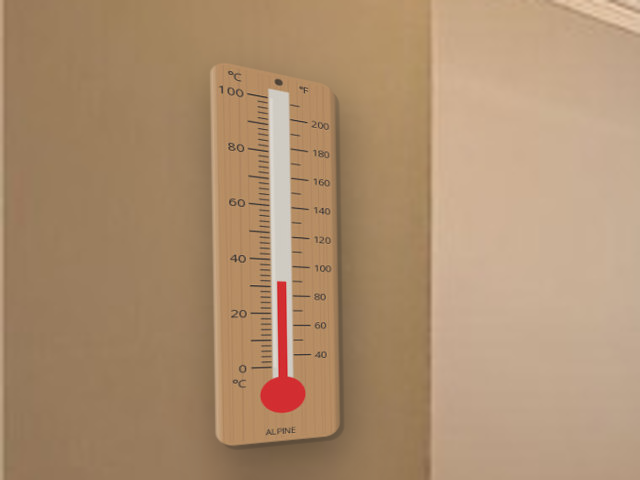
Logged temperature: 32 °C
